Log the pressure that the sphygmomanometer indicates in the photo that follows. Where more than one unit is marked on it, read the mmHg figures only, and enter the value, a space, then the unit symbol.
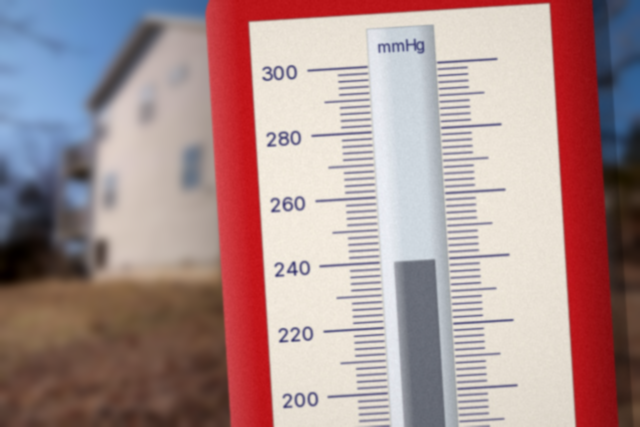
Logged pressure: 240 mmHg
